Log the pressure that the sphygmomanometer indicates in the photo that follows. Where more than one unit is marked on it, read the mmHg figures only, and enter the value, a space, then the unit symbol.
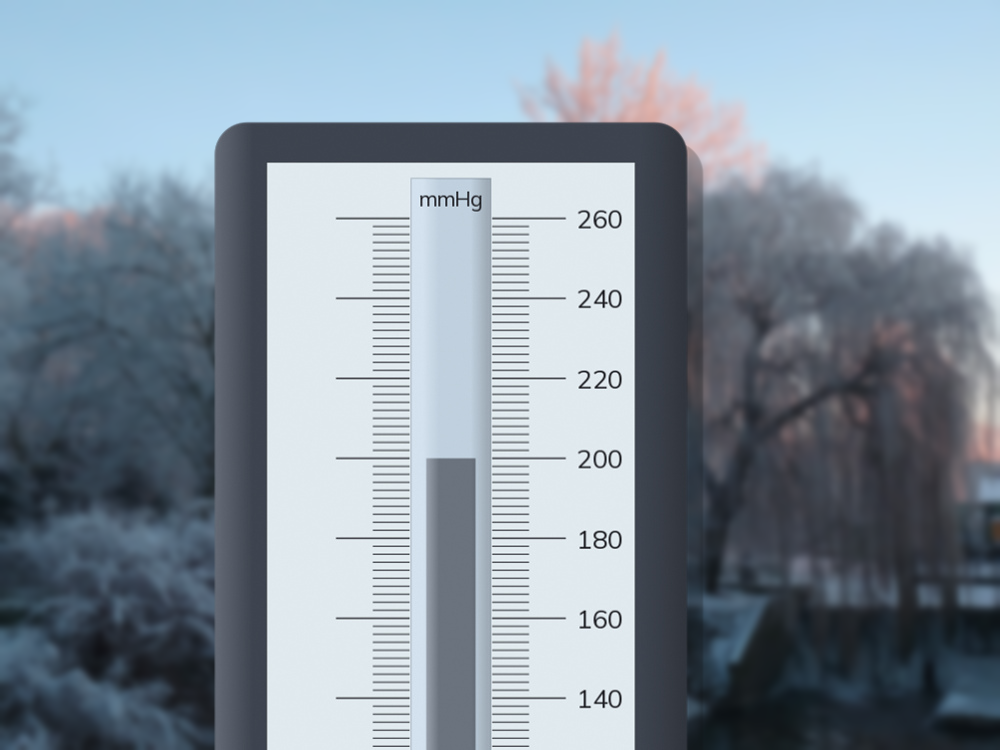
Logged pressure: 200 mmHg
